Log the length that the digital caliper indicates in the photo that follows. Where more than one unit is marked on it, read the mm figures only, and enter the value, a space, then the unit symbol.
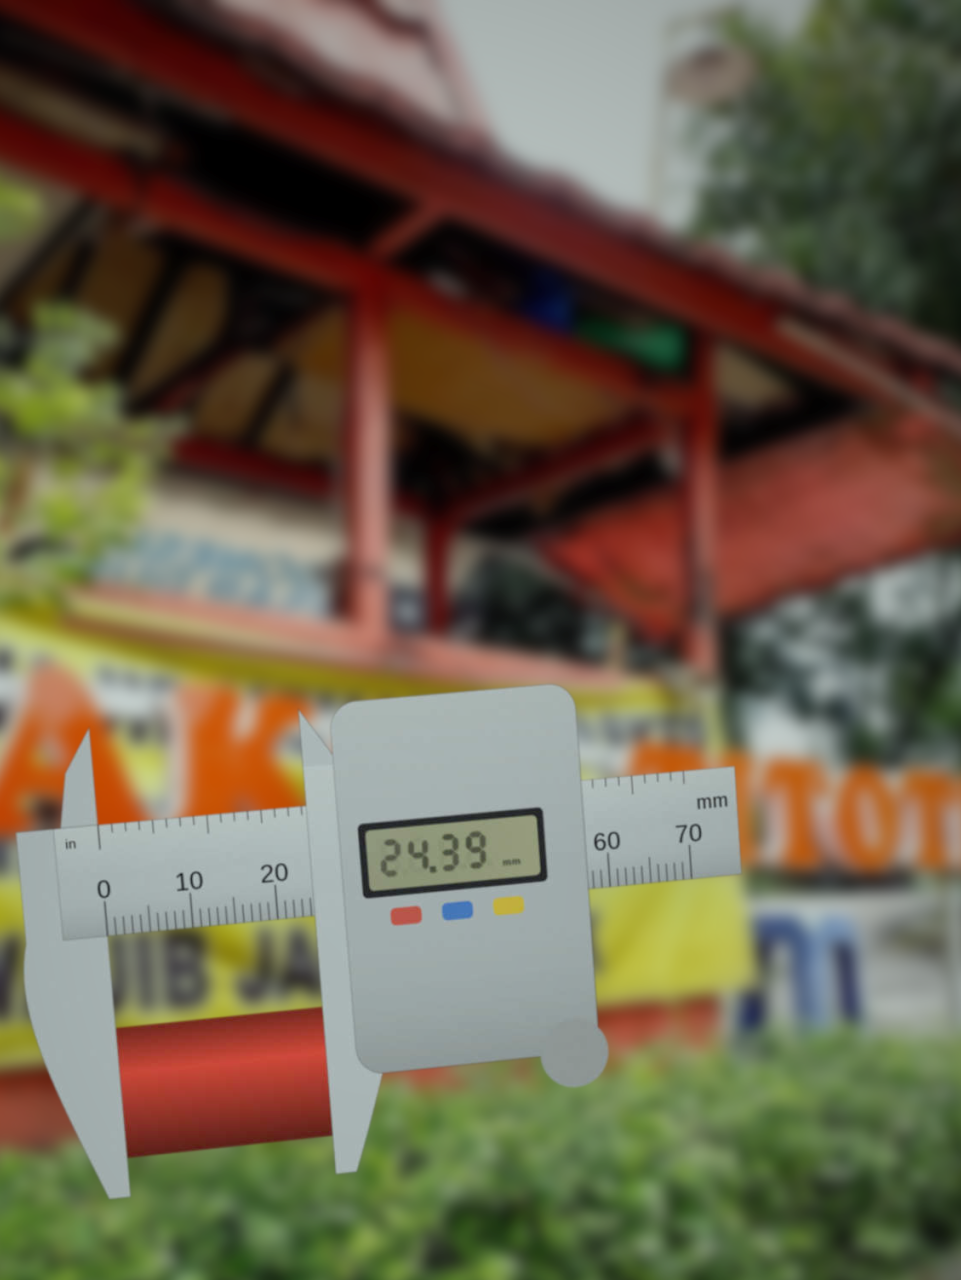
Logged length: 24.39 mm
